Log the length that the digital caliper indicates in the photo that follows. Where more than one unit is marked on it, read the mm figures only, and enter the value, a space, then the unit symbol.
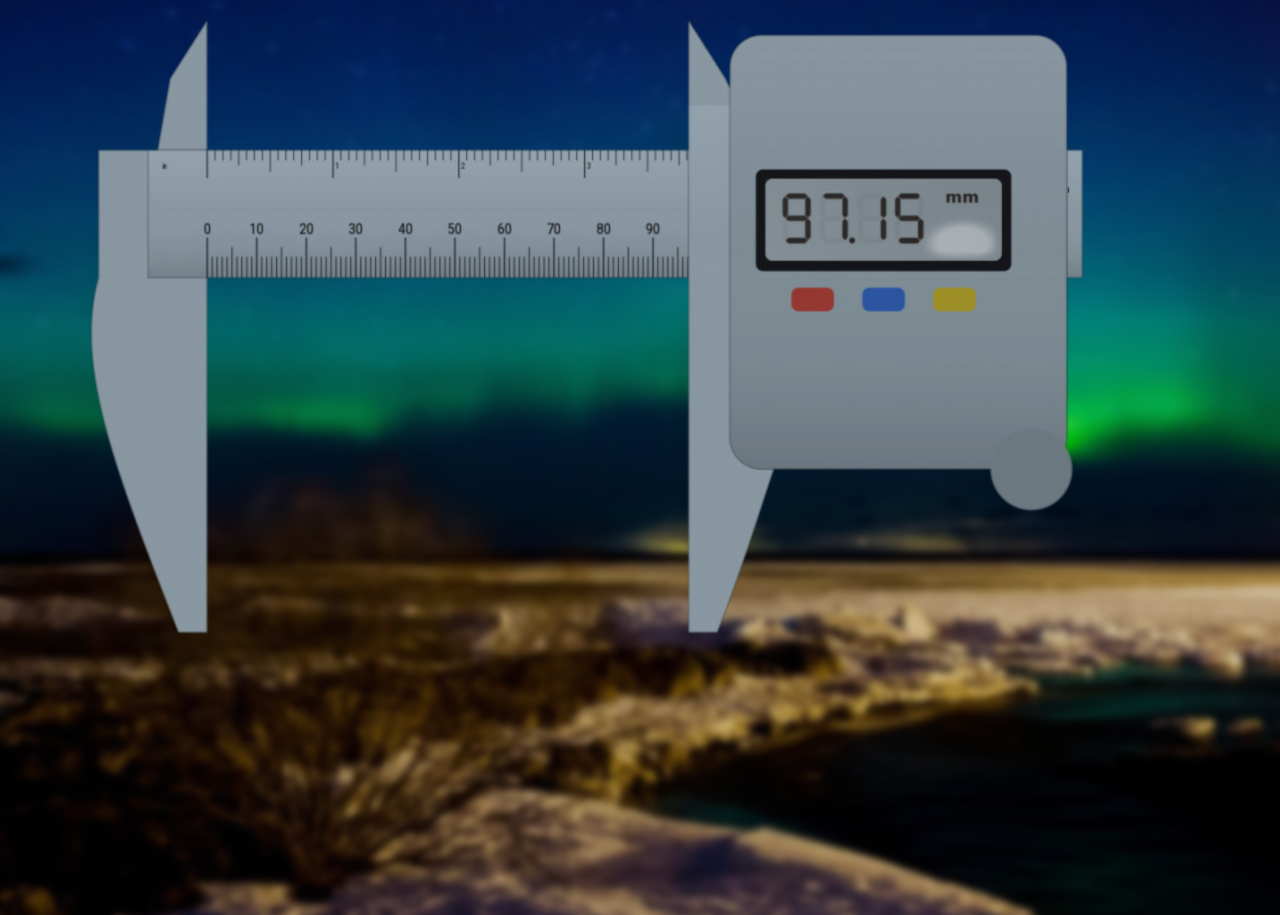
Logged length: 97.15 mm
